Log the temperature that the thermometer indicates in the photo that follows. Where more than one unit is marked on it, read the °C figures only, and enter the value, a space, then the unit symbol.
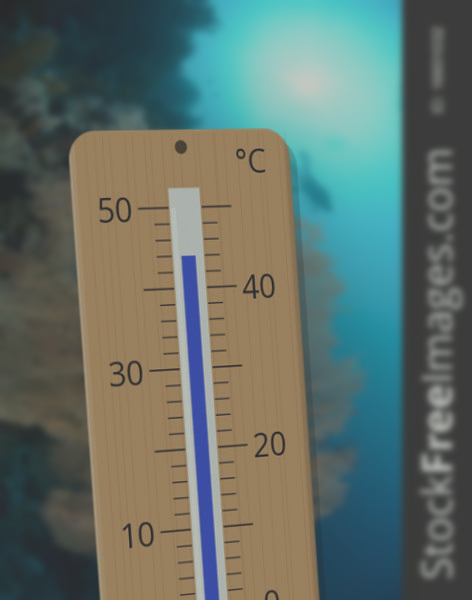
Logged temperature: 44 °C
